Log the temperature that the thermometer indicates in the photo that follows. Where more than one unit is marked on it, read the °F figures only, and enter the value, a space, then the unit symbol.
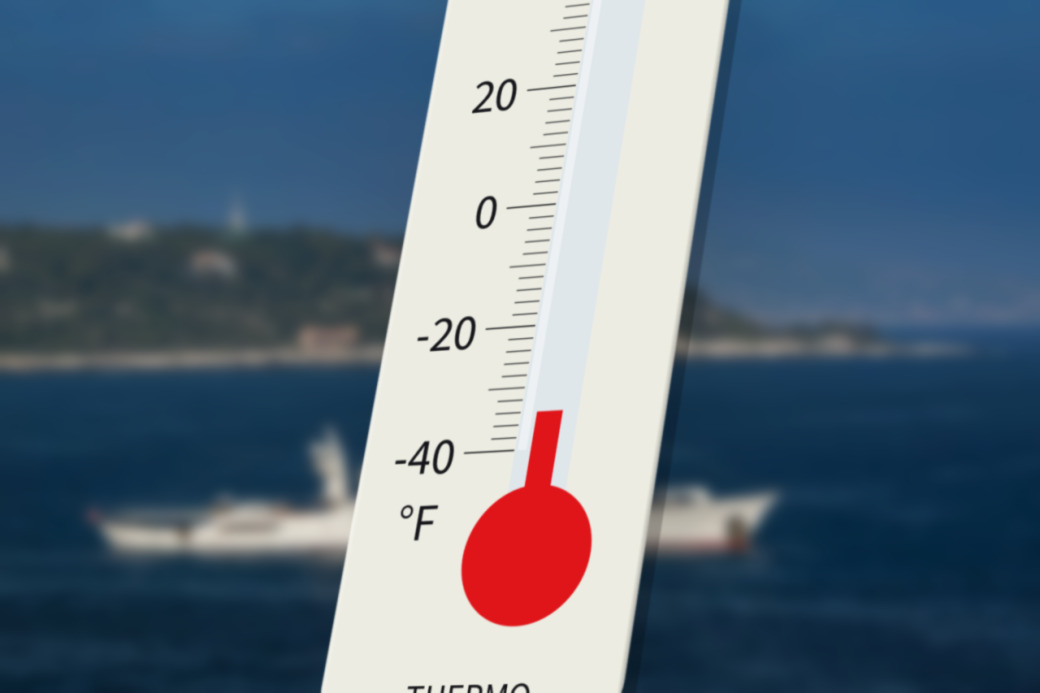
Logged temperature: -34 °F
